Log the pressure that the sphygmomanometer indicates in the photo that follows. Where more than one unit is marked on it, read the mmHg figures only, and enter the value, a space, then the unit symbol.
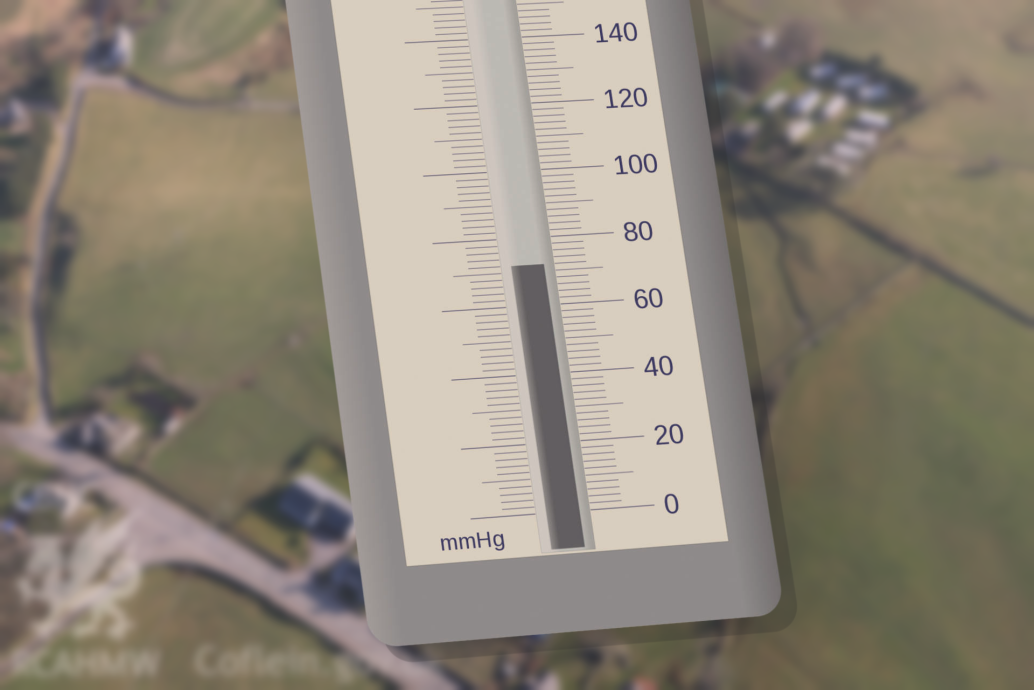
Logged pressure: 72 mmHg
